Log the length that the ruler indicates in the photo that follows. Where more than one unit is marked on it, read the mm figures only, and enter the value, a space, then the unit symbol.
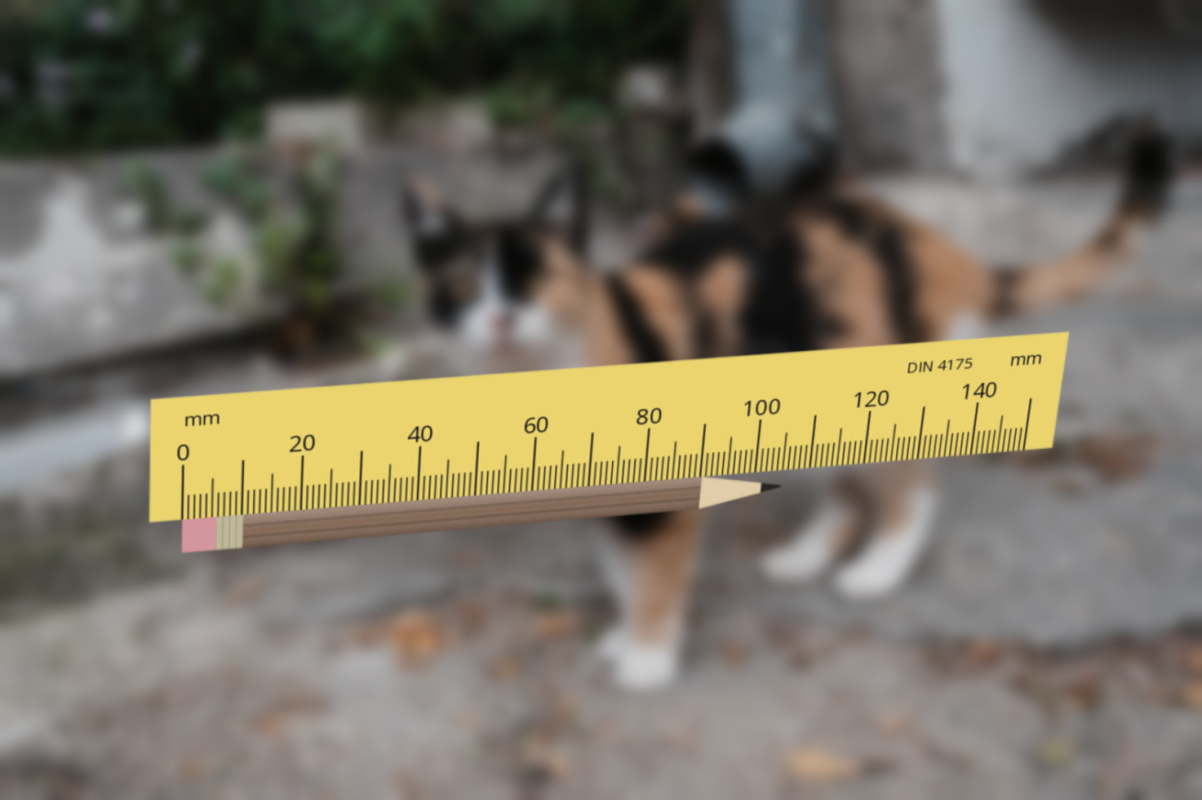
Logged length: 105 mm
